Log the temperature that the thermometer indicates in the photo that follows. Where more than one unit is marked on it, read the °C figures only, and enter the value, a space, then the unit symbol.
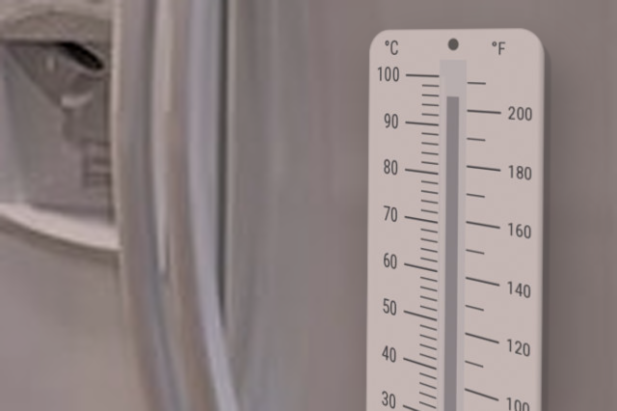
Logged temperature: 96 °C
